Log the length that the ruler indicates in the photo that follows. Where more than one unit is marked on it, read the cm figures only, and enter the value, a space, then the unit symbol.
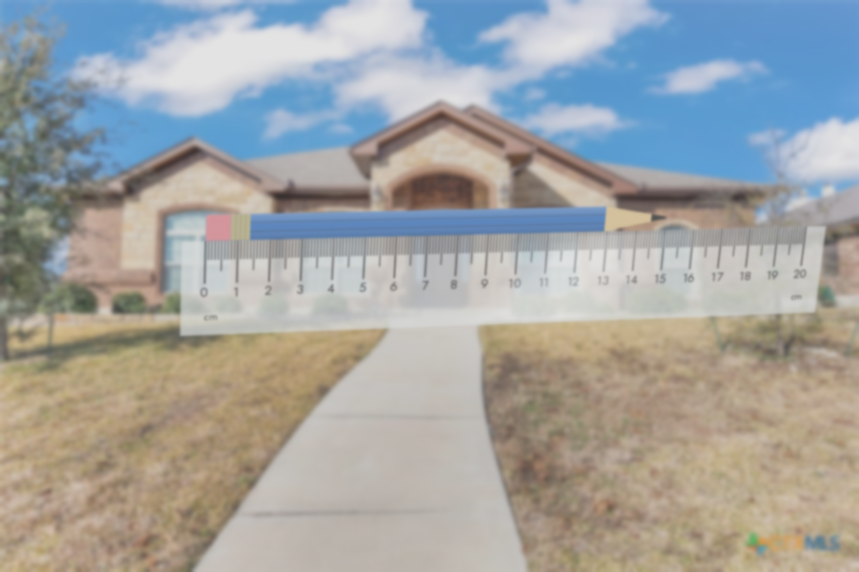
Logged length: 15 cm
